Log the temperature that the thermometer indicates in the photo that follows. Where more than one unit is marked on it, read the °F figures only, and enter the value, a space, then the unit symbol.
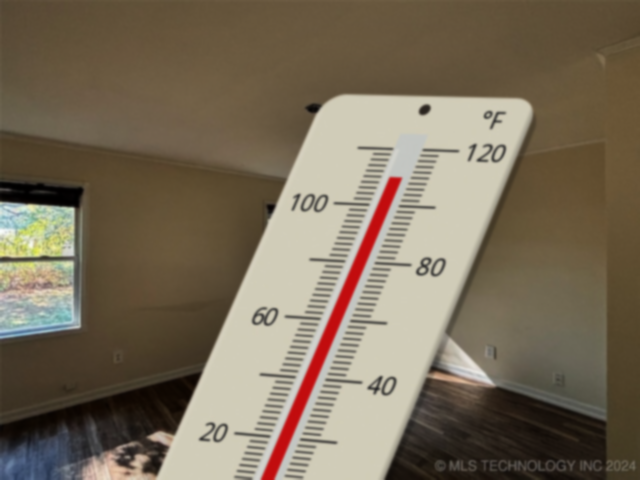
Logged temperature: 110 °F
